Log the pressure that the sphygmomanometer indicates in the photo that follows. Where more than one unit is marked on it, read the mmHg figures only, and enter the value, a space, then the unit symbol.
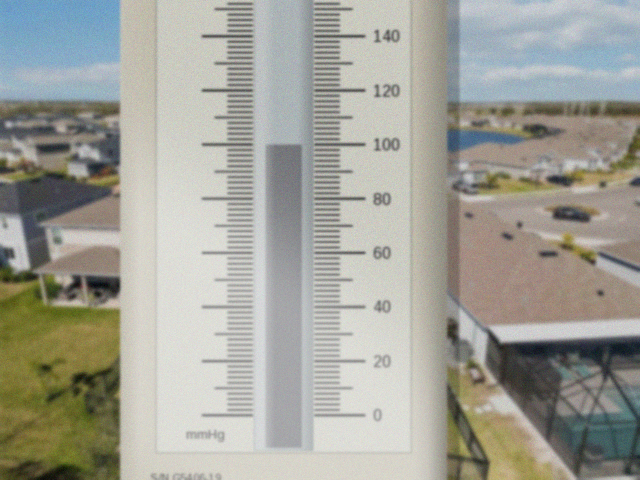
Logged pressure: 100 mmHg
